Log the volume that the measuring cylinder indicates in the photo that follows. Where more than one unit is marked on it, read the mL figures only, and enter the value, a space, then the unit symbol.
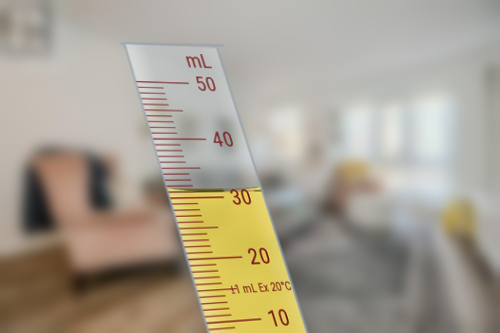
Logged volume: 31 mL
